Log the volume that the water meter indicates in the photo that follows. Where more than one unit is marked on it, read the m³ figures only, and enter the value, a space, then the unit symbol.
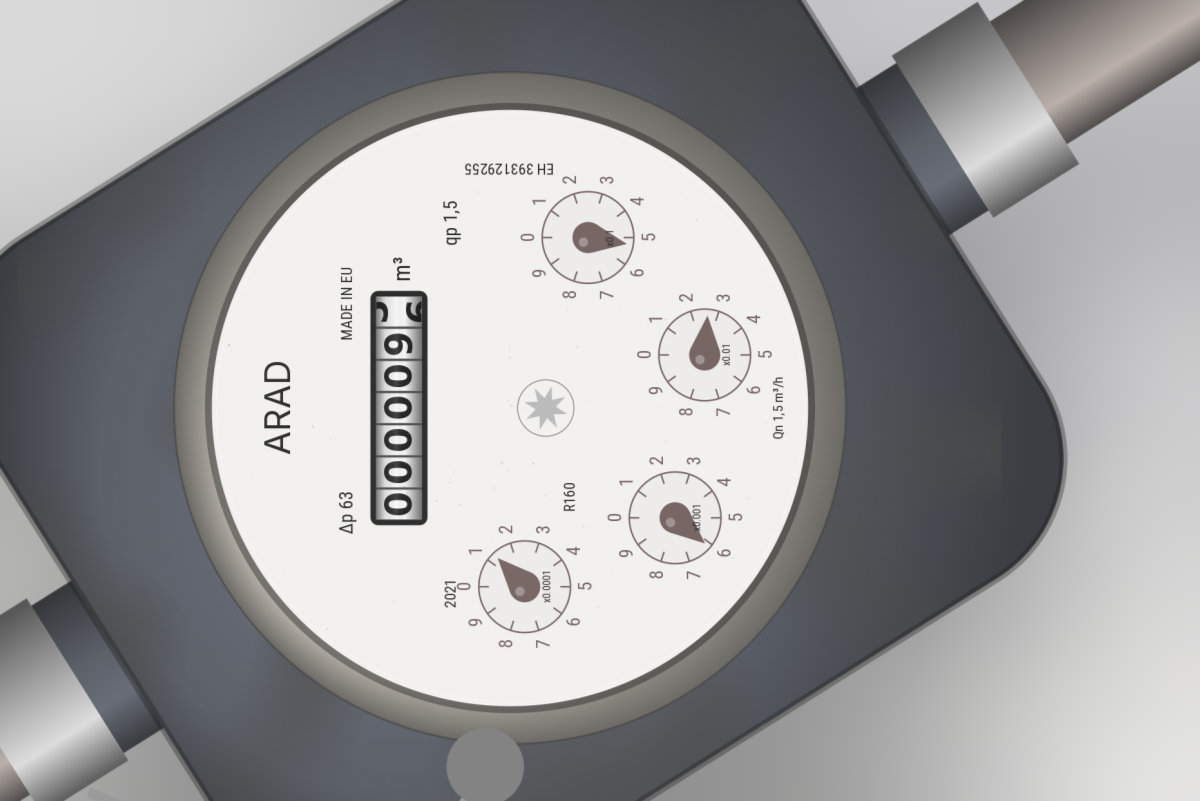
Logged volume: 95.5261 m³
